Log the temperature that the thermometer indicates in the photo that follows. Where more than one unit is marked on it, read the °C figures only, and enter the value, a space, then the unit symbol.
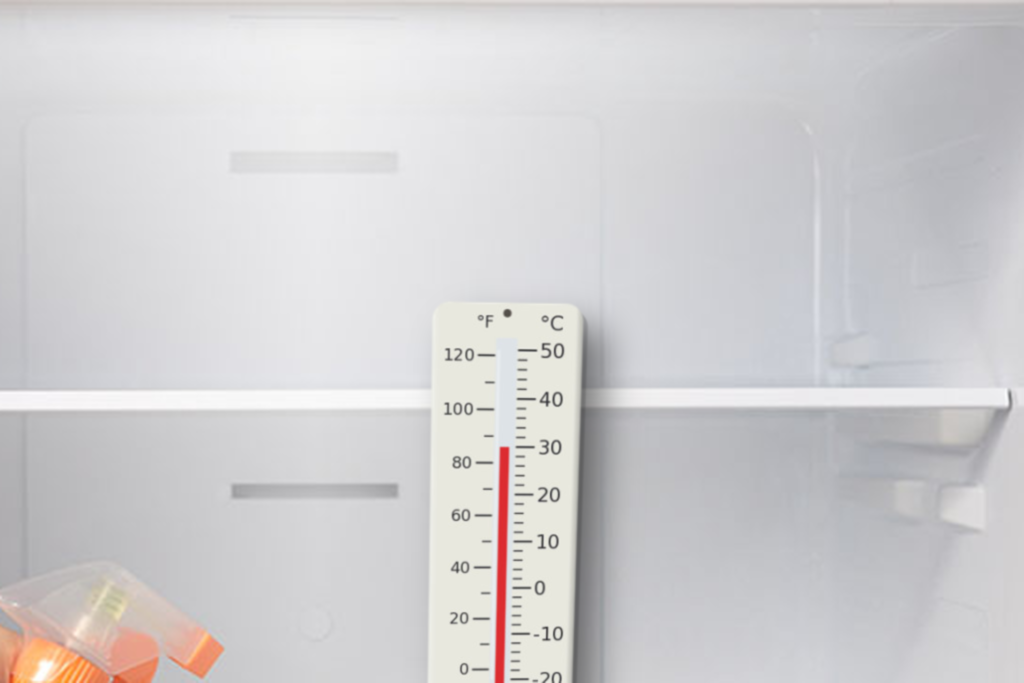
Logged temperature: 30 °C
